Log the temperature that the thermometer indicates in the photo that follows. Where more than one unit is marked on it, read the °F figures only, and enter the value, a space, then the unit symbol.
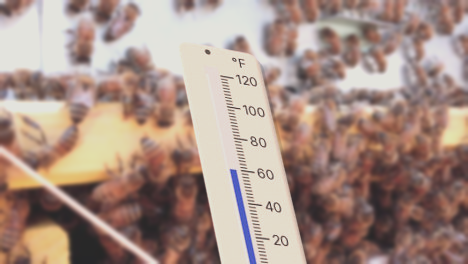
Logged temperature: 60 °F
